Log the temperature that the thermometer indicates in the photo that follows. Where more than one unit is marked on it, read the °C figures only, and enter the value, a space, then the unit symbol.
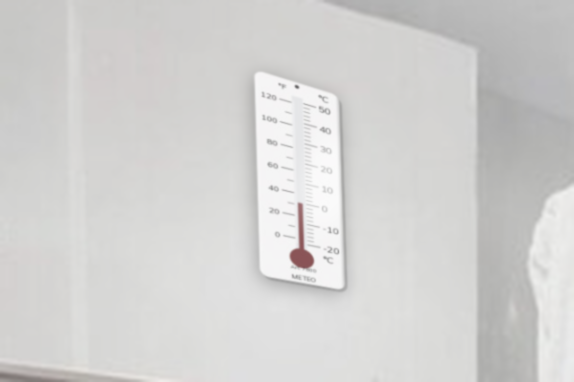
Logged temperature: 0 °C
